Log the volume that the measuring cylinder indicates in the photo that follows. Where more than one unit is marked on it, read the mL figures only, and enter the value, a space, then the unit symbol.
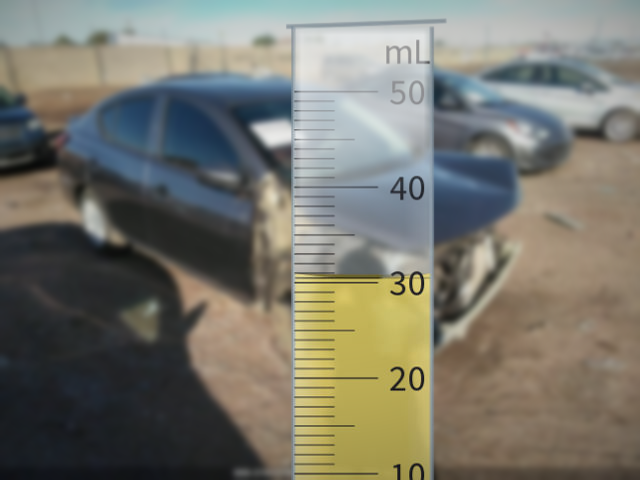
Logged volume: 30.5 mL
